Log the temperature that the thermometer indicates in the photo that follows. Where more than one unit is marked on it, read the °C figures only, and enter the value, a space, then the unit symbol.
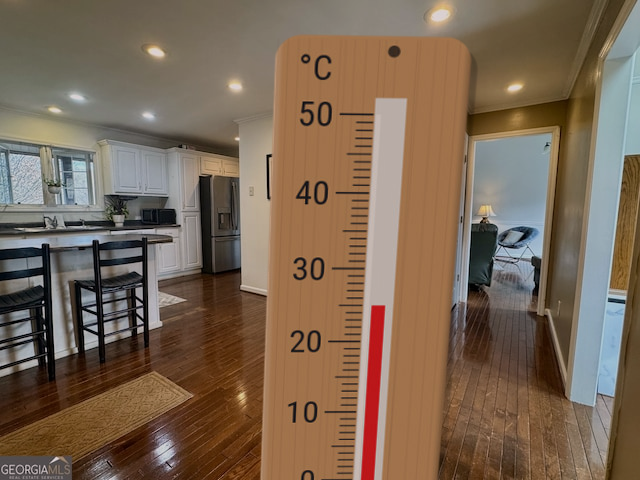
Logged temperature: 25 °C
